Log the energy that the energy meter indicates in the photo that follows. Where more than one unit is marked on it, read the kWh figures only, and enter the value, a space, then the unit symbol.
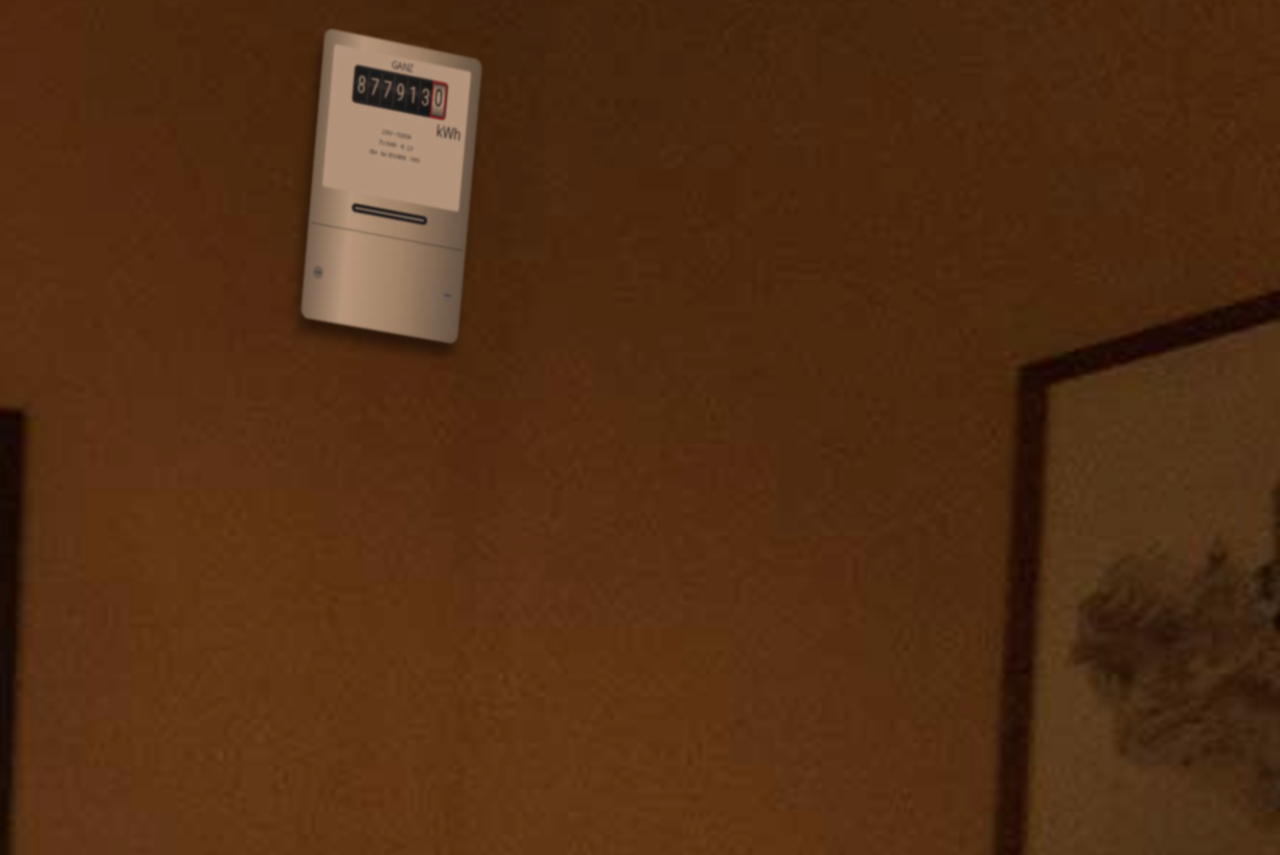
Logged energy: 877913.0 kWh
